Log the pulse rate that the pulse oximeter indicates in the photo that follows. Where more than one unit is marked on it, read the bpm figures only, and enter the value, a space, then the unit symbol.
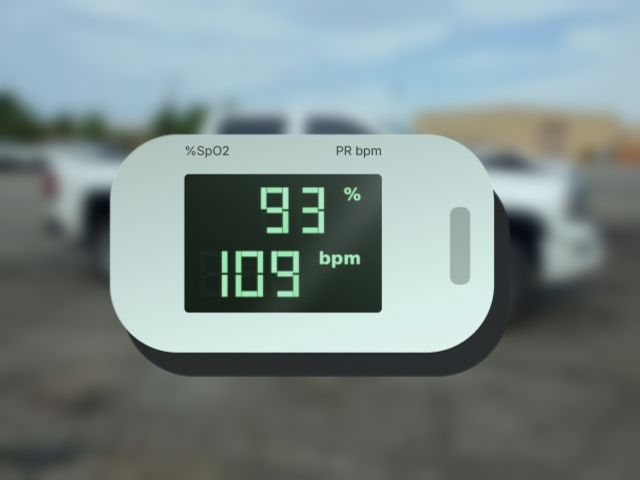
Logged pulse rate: 109 bpm
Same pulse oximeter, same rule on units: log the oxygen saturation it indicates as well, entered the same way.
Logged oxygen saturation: 93 %
